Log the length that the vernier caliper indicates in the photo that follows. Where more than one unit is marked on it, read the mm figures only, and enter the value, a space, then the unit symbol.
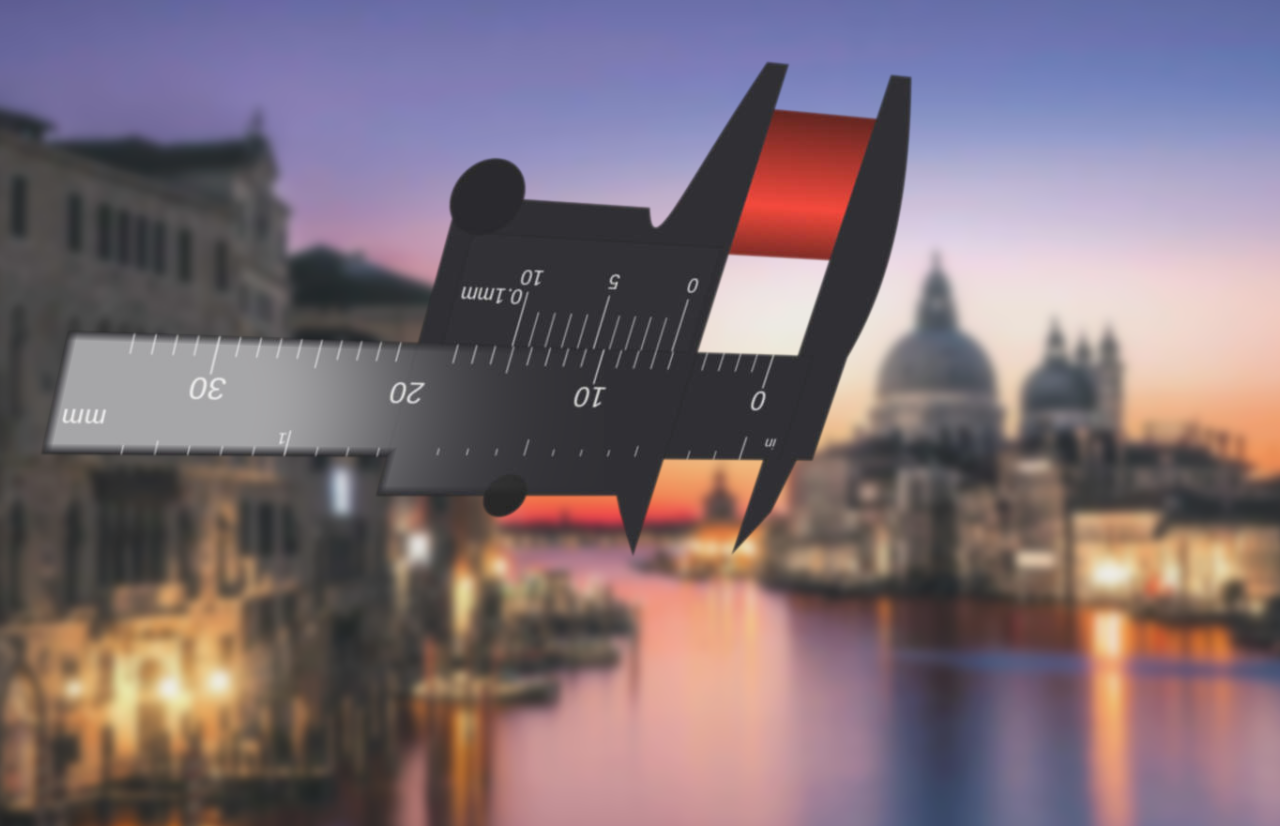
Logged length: 6.1 mm
